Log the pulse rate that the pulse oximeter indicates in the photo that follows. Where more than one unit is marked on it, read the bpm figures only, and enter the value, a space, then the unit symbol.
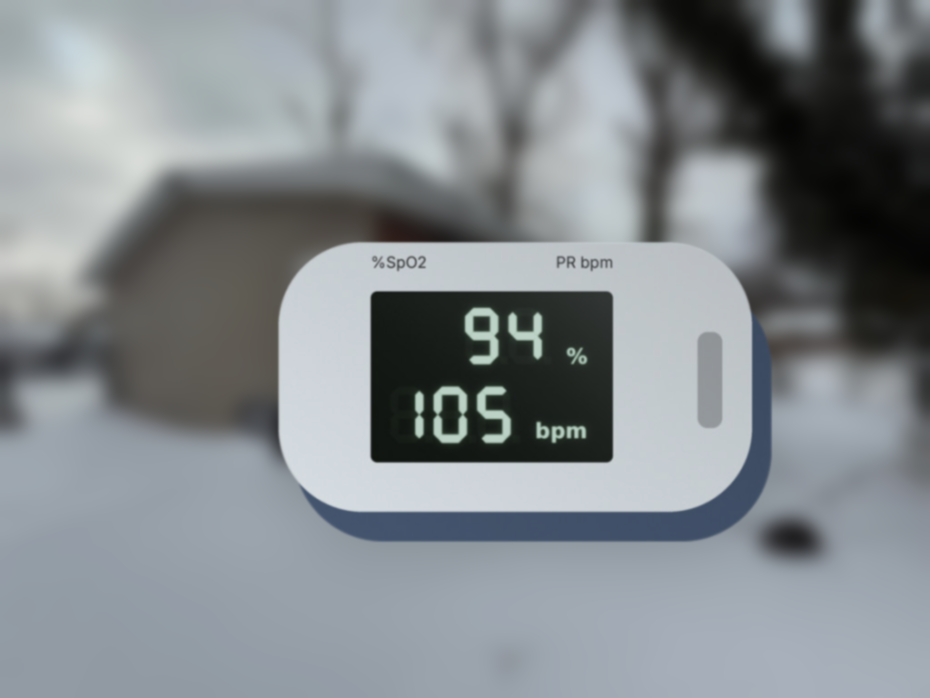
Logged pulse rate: 105 bpm
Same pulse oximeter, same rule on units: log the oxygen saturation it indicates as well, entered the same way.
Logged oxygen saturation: 94 %
